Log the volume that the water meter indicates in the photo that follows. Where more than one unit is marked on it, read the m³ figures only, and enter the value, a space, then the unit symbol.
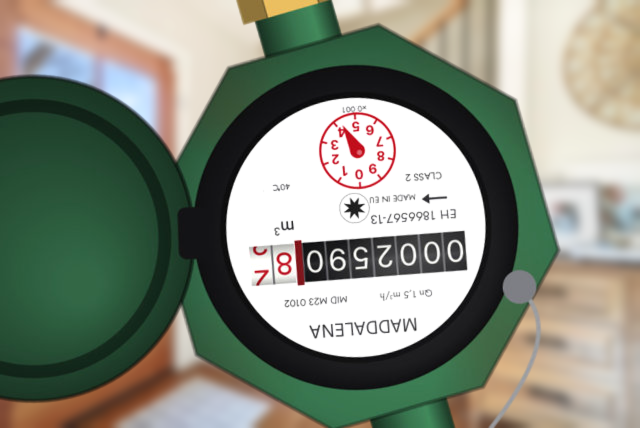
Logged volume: 2590.824 m³
